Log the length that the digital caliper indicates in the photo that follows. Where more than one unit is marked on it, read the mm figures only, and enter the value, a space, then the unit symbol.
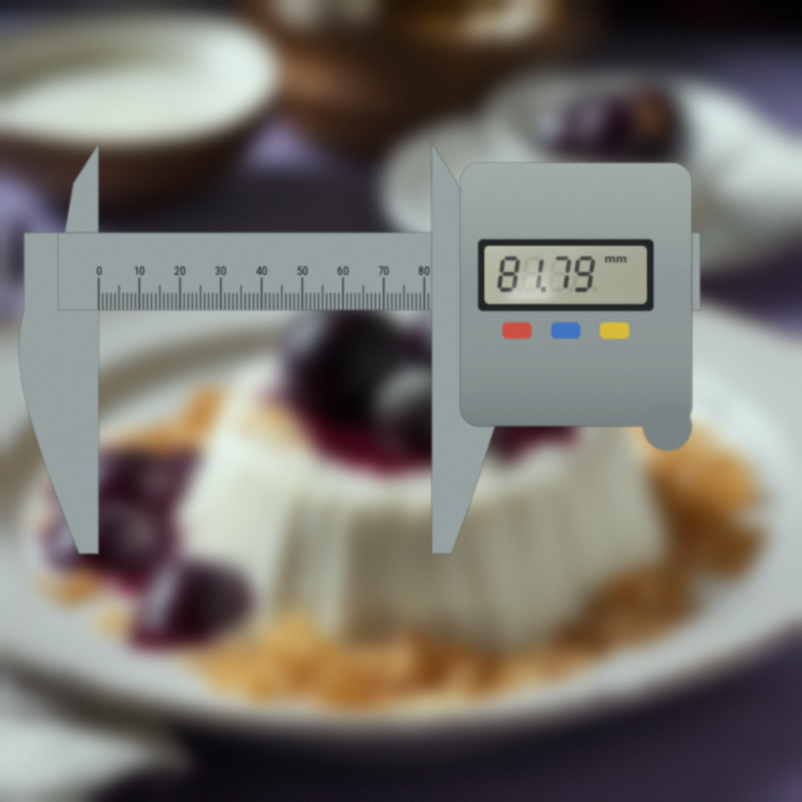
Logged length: 81.79 mm
